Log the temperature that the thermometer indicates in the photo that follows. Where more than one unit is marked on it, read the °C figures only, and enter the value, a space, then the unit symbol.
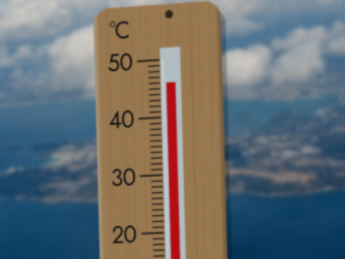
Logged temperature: 46 °C
